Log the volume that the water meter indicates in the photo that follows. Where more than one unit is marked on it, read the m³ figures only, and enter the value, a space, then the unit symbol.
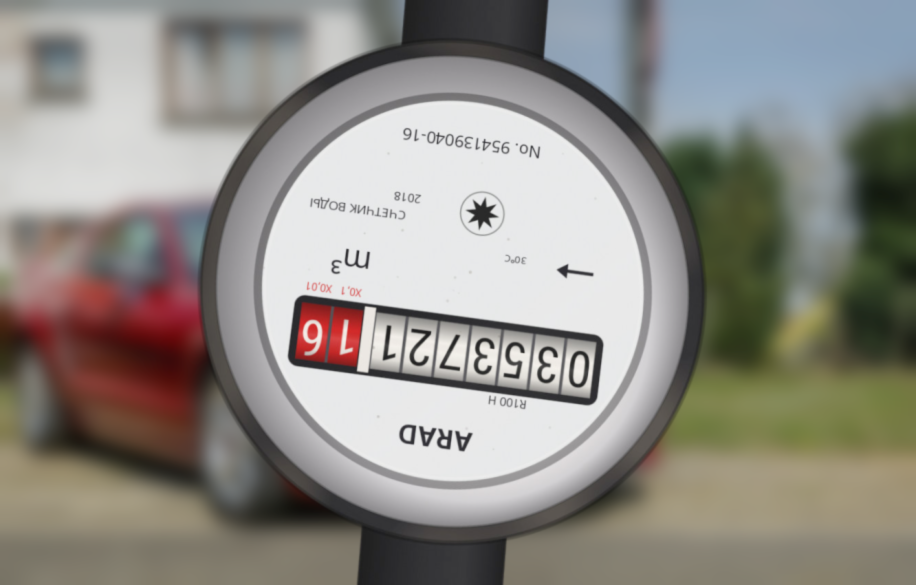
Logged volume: 353721.16 m³
